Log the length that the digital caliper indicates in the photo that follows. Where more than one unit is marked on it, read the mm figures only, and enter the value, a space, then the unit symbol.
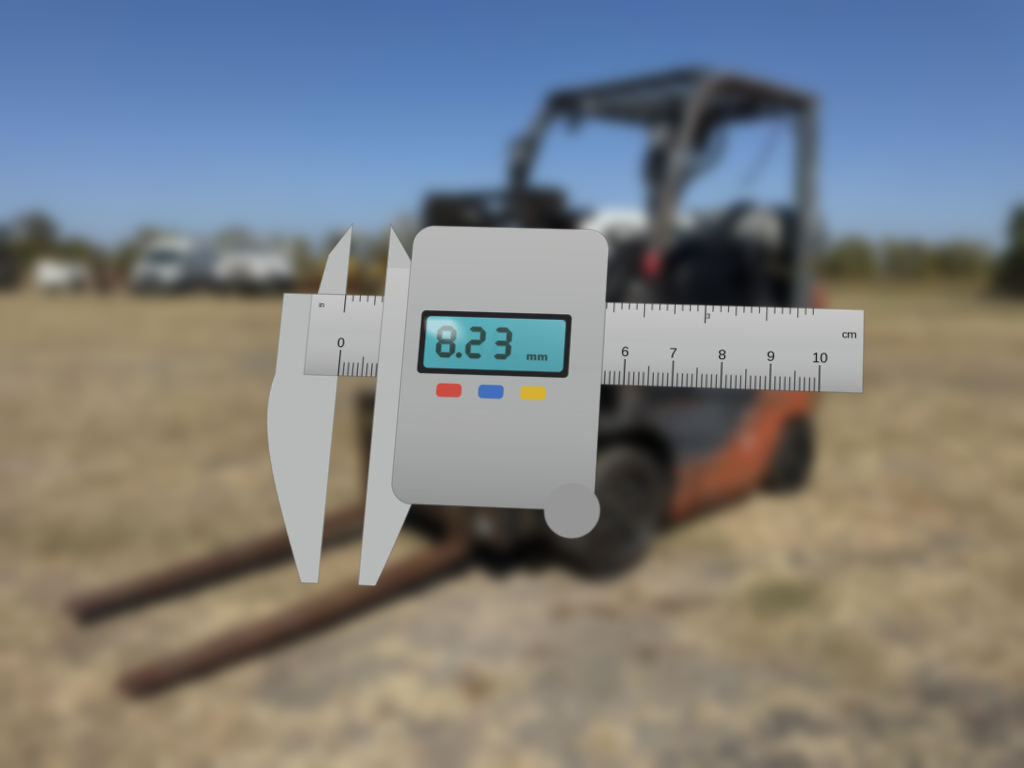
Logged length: 8.23 mm
